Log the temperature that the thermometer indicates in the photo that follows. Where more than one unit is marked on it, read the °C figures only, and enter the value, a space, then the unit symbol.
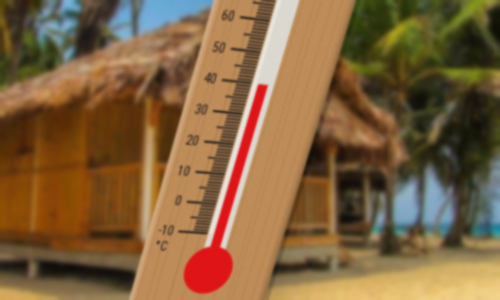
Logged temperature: 40 °C
